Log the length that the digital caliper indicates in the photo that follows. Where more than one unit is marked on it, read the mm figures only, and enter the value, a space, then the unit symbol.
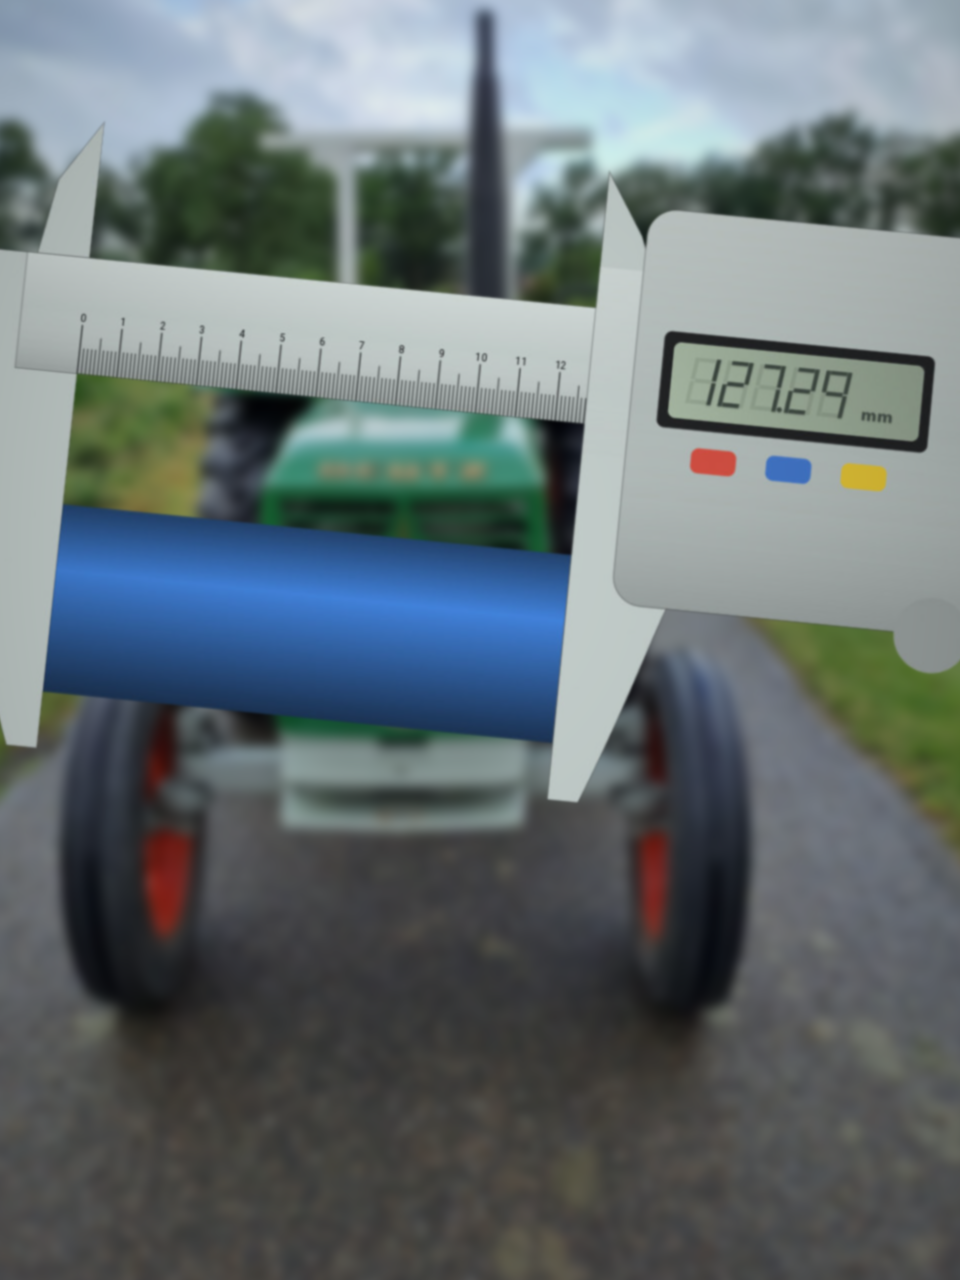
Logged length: 127.29 mm
